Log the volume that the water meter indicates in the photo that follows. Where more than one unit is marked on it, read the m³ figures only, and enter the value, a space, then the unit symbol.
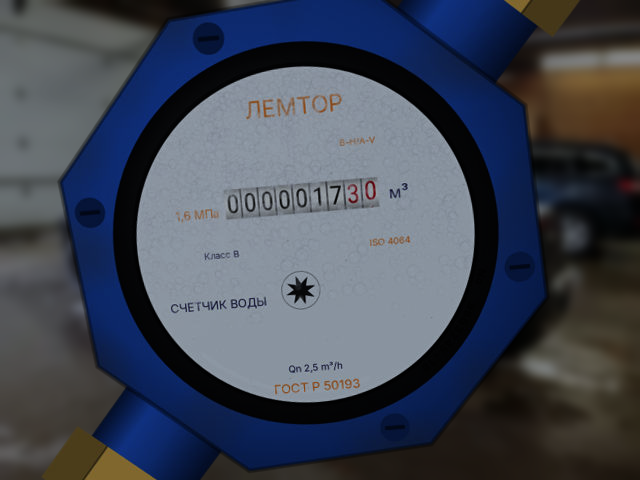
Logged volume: 17.30 m³
